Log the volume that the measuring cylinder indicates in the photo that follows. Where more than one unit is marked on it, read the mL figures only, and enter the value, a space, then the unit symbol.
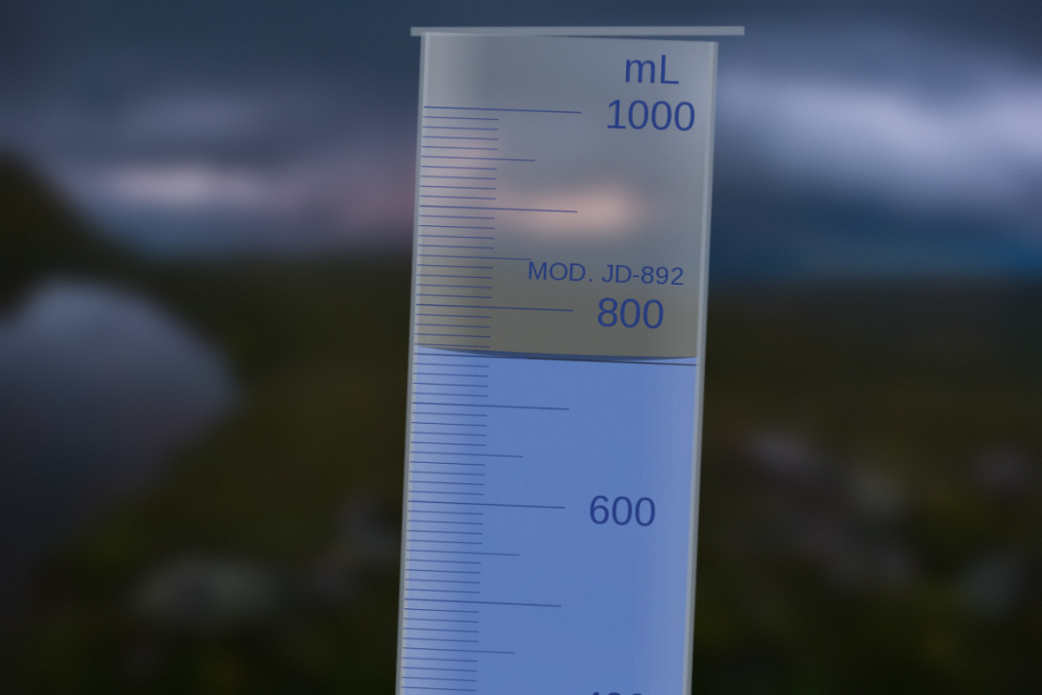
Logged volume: 750 mL
